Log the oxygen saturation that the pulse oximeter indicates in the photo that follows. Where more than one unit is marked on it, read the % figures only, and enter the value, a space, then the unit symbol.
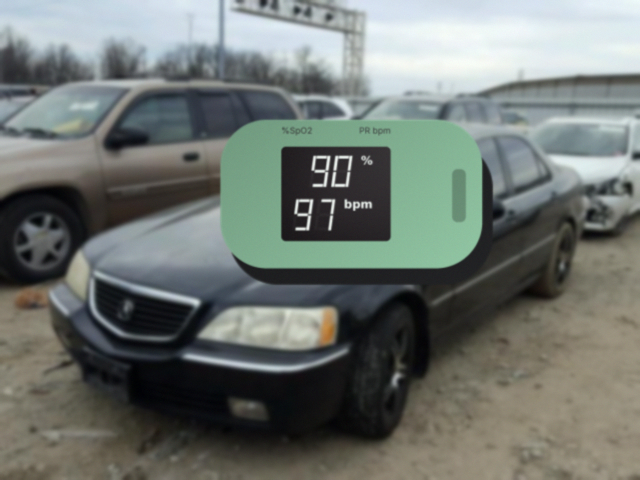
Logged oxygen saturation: 90 %
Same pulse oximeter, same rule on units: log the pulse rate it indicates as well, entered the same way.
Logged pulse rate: 97 bpm
